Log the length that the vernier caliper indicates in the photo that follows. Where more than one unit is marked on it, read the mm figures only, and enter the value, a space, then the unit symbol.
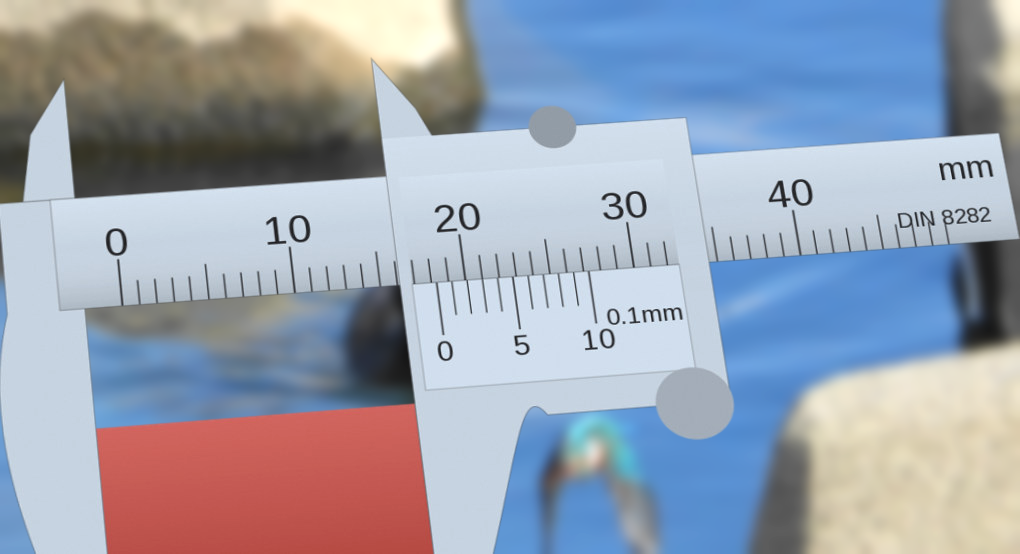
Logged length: 18.3 mm
